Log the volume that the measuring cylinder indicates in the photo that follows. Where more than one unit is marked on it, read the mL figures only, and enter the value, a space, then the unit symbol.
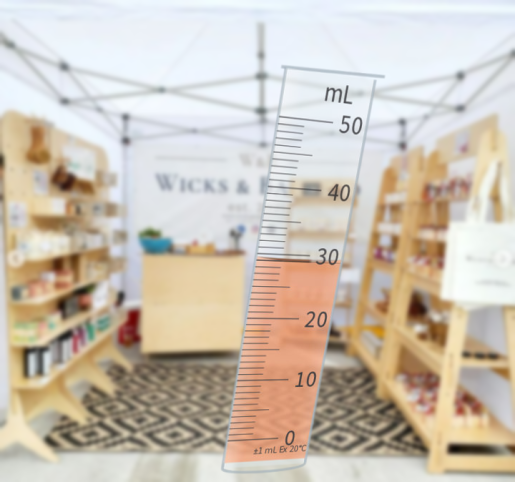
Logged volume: 29 mL
